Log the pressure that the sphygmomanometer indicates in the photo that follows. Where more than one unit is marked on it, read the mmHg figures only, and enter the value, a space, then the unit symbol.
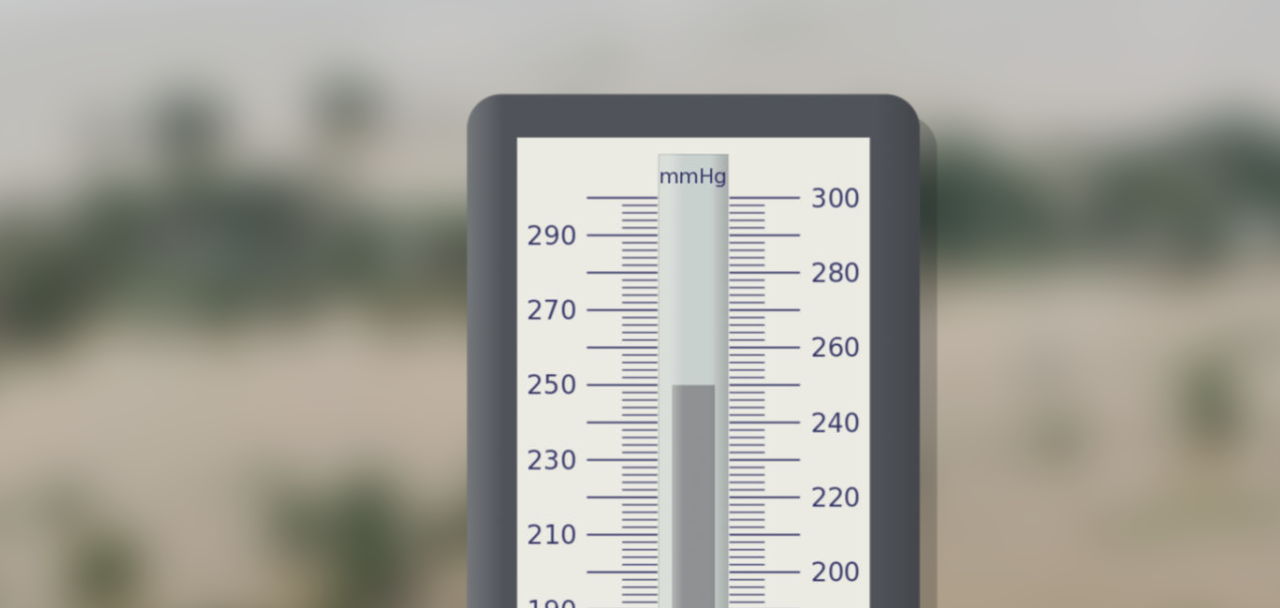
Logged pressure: 250 mmHg
